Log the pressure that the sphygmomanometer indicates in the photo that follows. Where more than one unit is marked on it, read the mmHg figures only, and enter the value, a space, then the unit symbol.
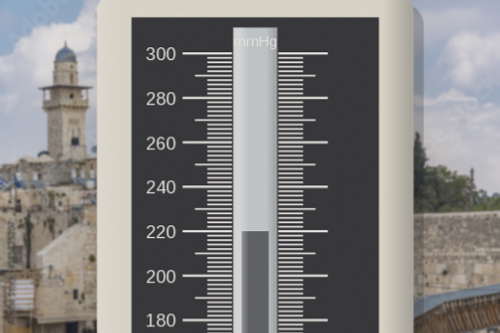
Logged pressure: 220 mmHg
